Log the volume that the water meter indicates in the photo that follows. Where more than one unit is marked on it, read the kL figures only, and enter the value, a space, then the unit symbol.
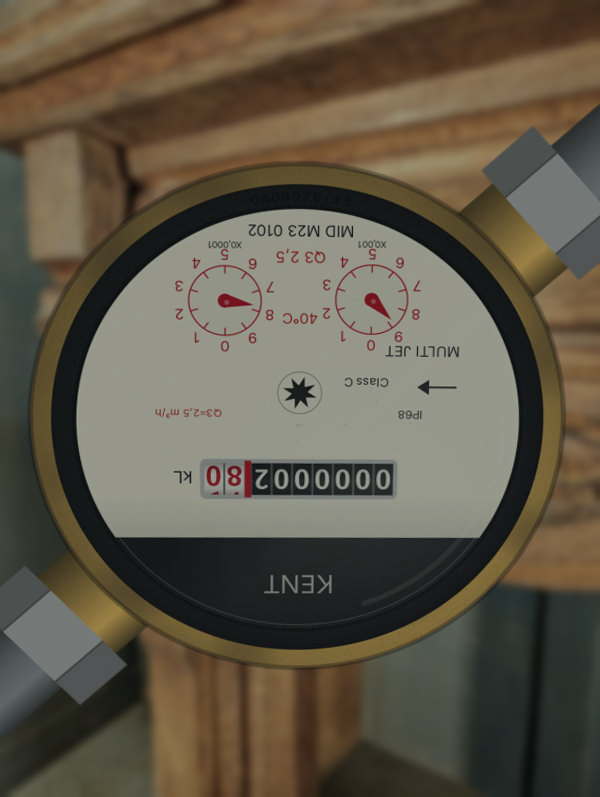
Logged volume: 2.7987 kL
